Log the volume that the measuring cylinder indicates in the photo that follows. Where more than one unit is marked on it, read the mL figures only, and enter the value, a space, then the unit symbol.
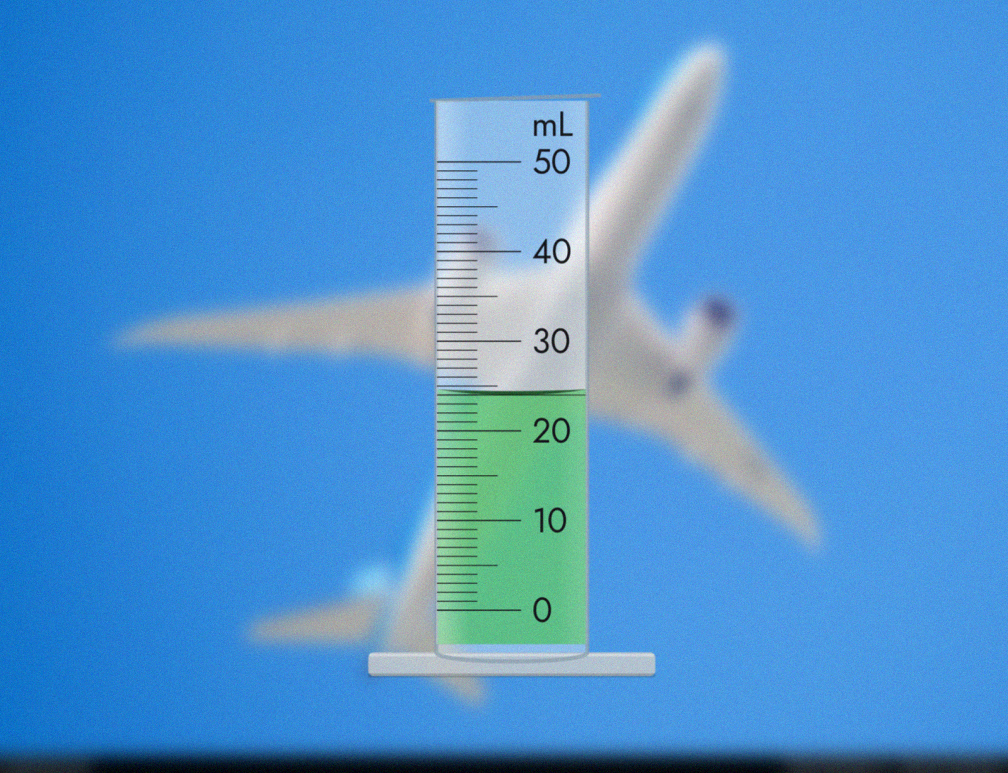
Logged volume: 24 mL
